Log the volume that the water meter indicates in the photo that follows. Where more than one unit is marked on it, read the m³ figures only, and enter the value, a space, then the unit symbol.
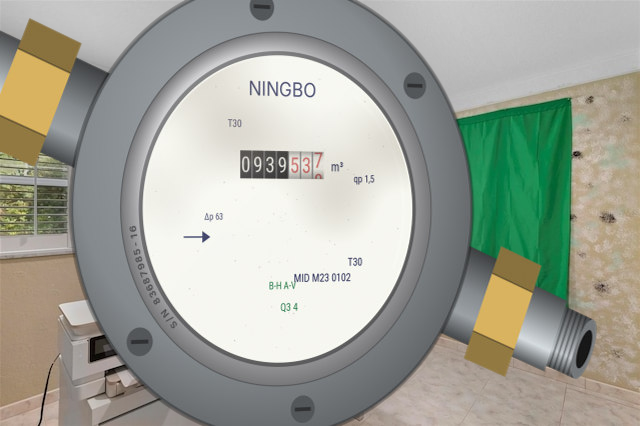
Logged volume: 939.537 m³
